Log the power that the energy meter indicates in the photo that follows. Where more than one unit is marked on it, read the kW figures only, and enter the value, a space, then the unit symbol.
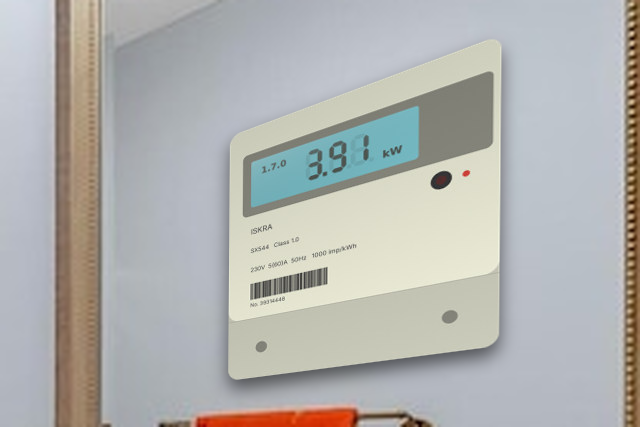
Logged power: 3.91 kW
